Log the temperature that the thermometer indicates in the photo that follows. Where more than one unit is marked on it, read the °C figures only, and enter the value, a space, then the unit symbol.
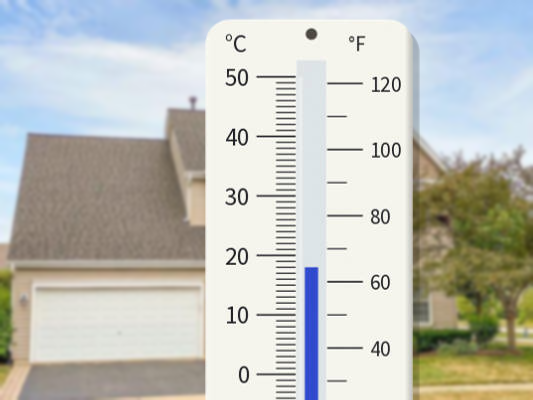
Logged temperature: 18 °C
